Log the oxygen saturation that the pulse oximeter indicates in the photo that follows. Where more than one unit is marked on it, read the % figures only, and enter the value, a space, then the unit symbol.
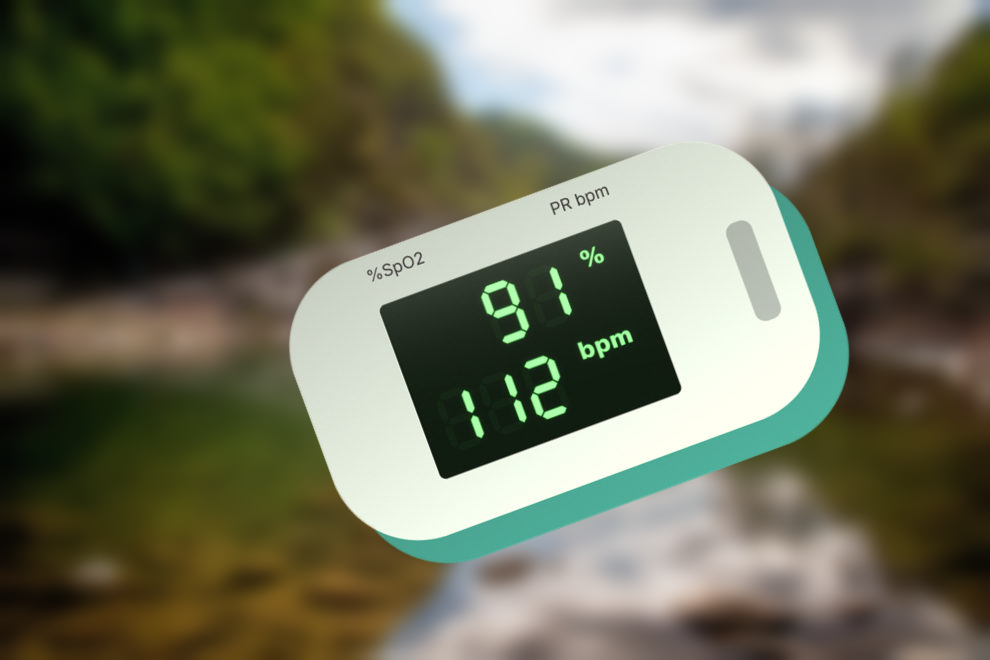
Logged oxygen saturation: 91 %
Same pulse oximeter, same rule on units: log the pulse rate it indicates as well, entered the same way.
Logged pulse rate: 112 bpm
